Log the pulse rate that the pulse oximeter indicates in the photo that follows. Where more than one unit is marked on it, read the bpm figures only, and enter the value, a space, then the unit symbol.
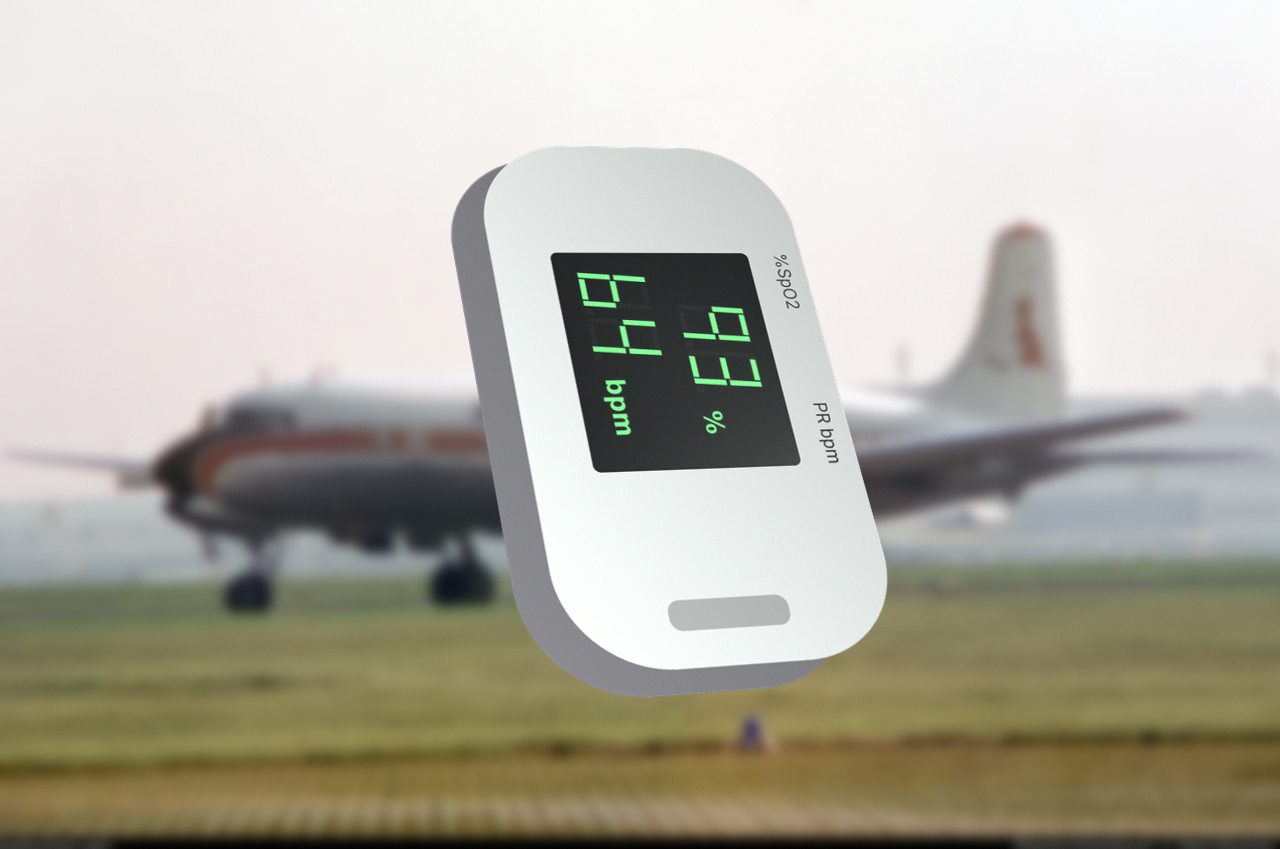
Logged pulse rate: 64 bpm
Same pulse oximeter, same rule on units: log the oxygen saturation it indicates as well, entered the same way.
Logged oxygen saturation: 93 %
